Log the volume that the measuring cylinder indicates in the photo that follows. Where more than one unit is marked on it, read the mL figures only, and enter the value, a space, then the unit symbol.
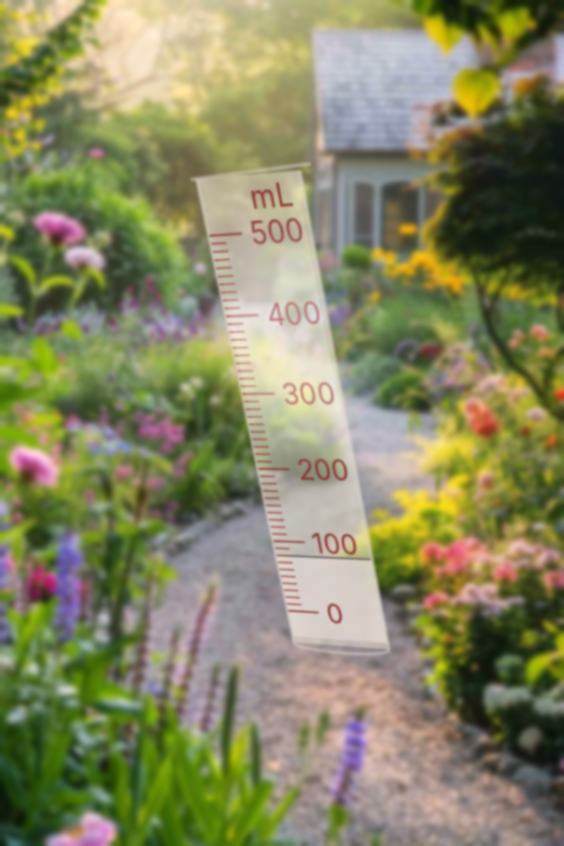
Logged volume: 80 mL
